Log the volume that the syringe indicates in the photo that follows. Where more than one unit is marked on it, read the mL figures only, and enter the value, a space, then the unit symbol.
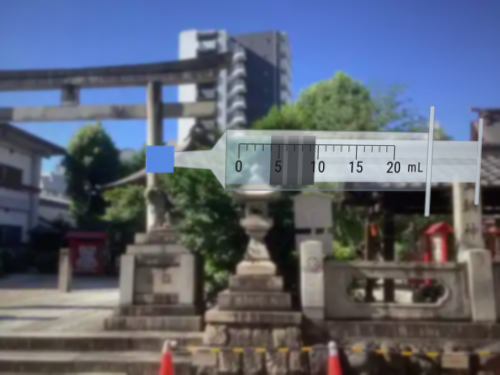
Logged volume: 4 mL
